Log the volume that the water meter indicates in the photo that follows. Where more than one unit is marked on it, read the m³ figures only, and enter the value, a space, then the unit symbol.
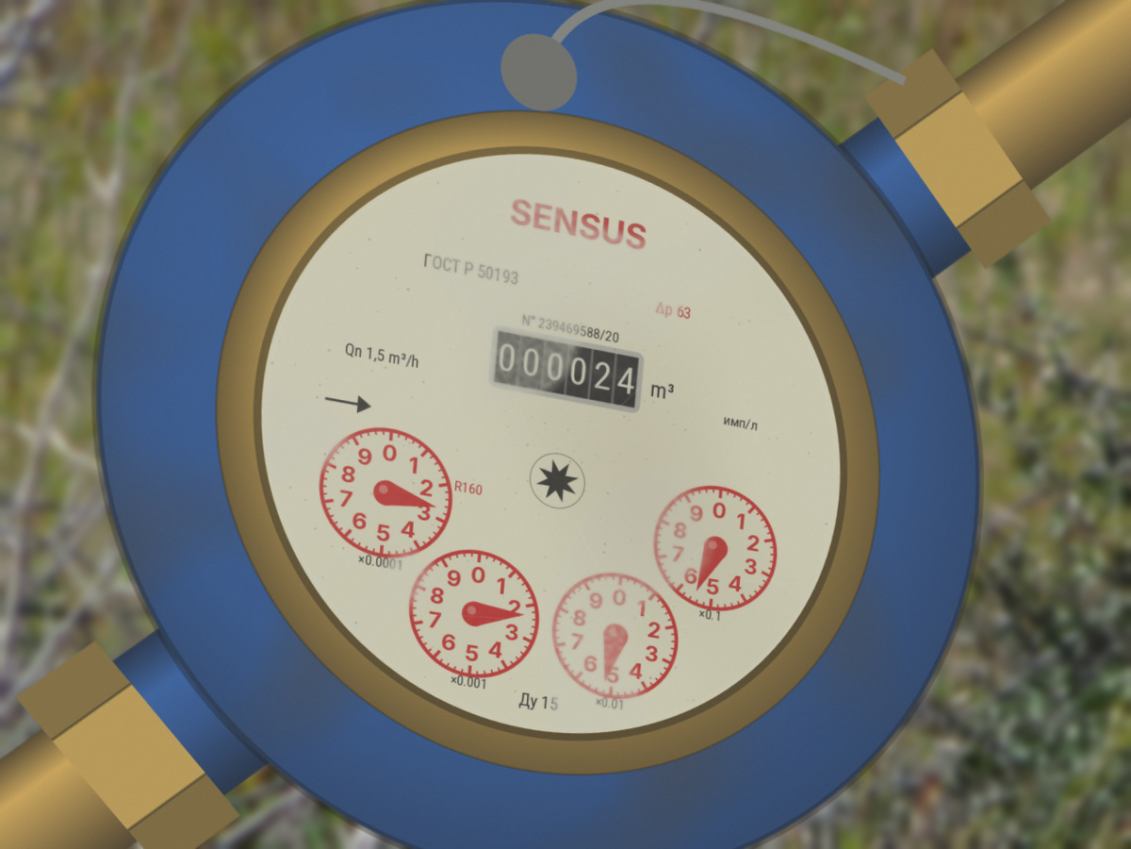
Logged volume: 24.5522 m³
